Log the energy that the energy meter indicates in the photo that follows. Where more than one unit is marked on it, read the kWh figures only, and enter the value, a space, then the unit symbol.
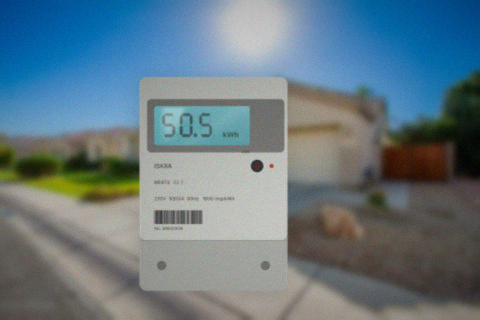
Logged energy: 50.5 kWh
